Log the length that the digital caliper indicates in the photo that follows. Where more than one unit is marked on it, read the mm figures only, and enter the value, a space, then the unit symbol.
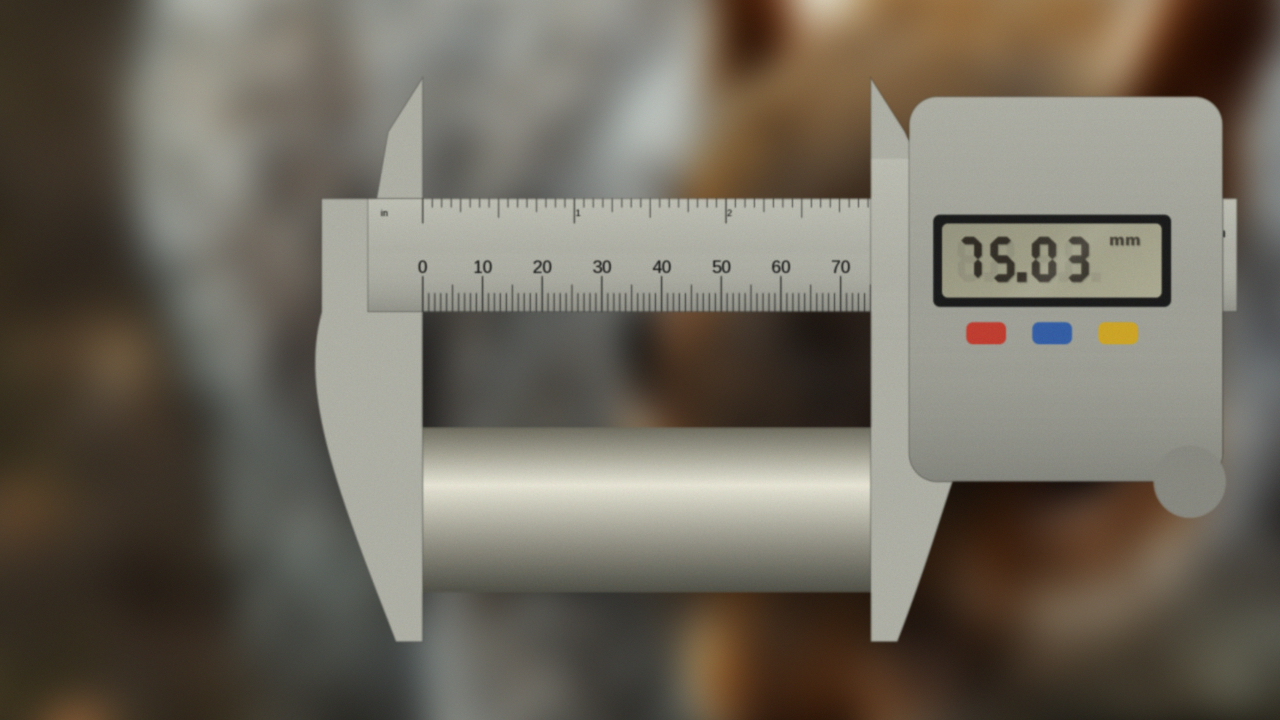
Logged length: 75.03 mm
